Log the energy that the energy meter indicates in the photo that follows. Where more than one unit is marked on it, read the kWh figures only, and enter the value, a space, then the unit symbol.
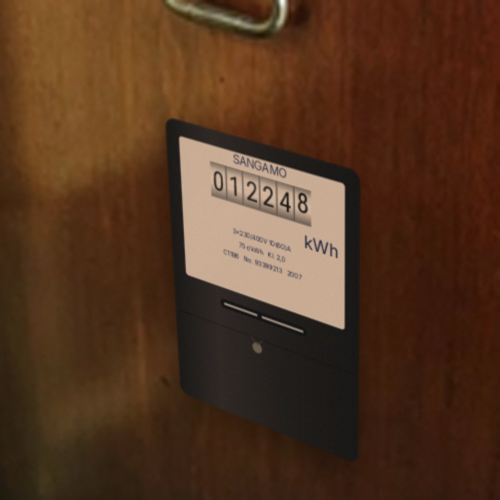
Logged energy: 12248 kWh
